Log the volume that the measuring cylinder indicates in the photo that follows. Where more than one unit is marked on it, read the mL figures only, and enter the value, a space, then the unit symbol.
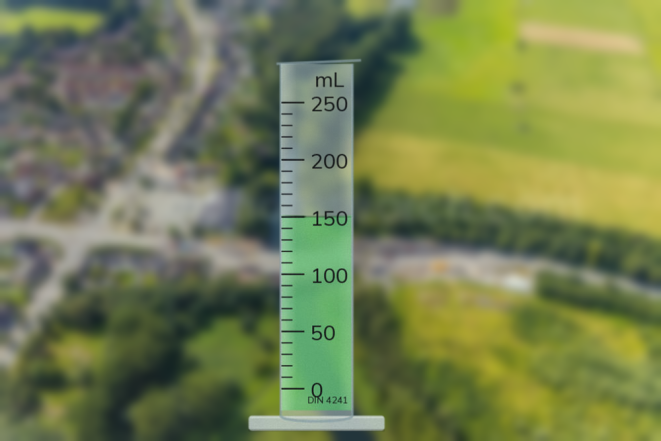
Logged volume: 150 mL
